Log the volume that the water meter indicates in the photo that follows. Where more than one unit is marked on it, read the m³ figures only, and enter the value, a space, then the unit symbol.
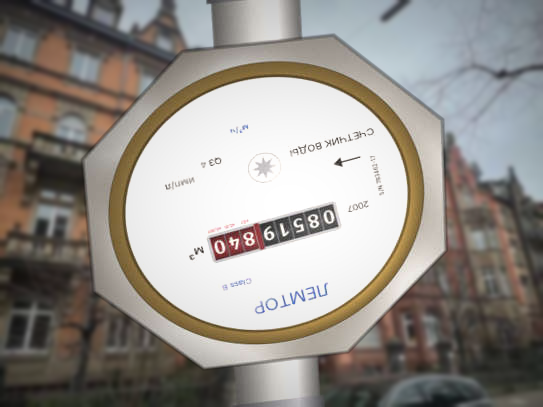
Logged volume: 8519.840 m³
